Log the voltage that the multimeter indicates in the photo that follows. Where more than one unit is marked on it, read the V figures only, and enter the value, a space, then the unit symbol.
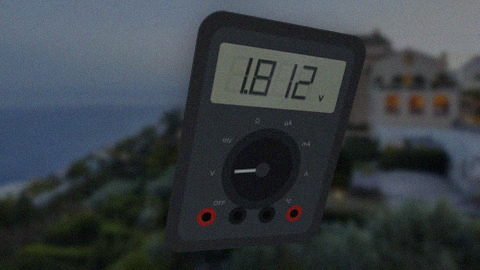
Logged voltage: 1.812 V
